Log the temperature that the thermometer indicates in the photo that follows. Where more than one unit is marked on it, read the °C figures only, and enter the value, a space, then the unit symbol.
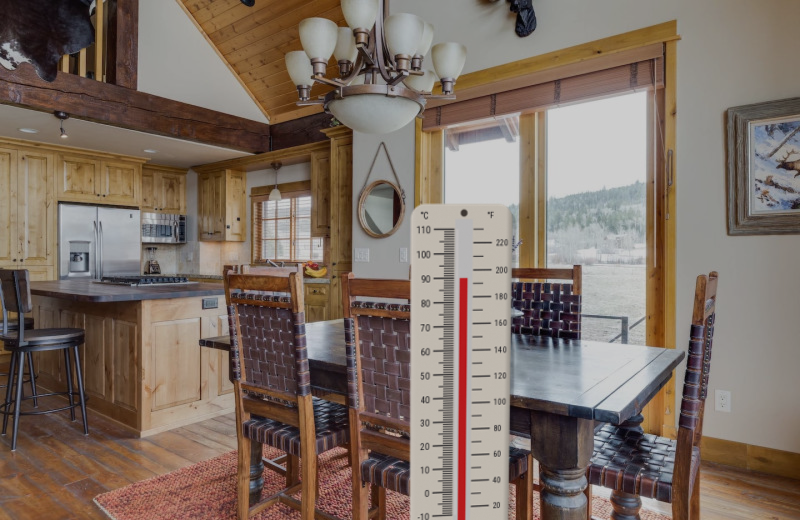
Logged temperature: 90 °C
